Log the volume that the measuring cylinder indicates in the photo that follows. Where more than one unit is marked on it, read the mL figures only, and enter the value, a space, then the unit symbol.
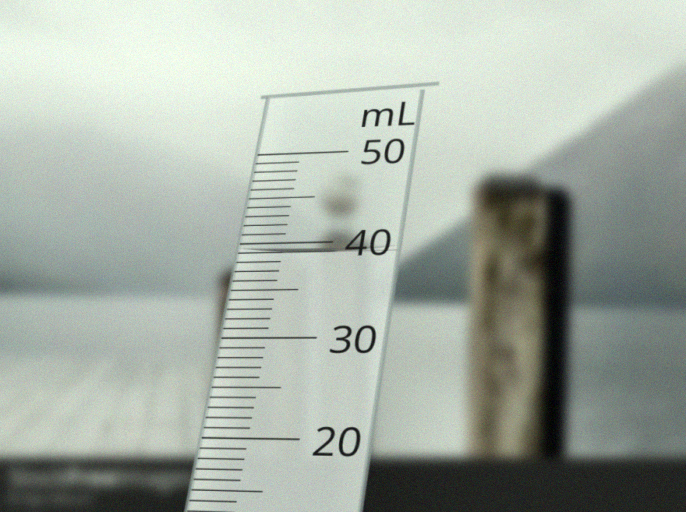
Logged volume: 39 mL
